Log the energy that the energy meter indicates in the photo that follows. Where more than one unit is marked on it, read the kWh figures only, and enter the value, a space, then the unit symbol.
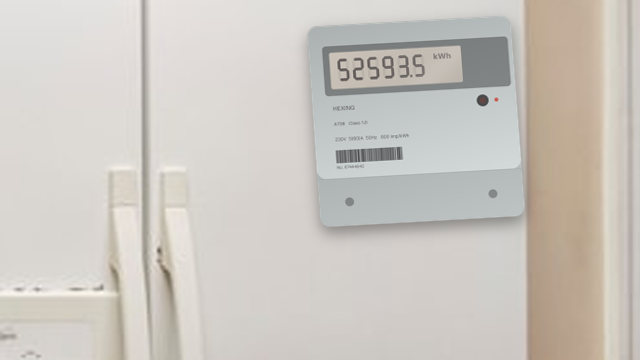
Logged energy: 52593.5 kWh
